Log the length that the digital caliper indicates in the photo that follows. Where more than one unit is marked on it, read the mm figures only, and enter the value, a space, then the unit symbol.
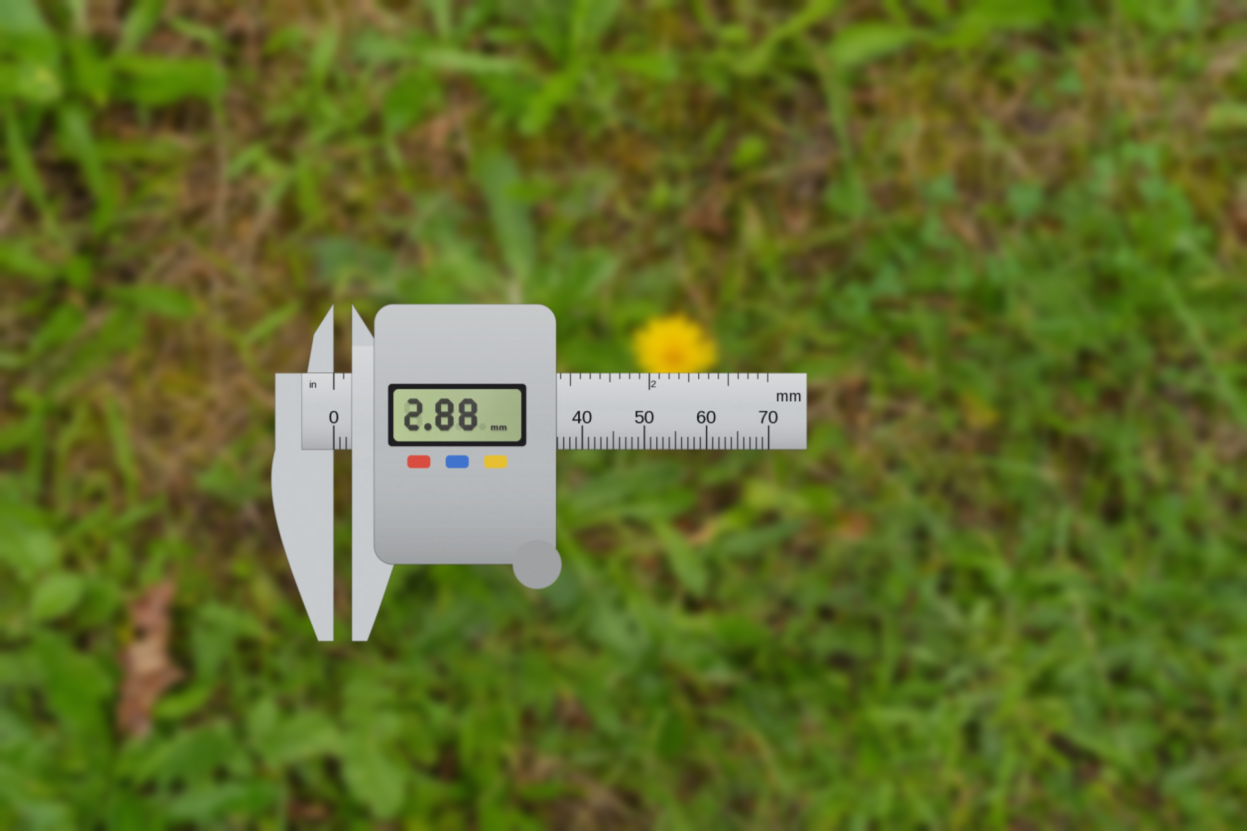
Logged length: 2.88 mm
